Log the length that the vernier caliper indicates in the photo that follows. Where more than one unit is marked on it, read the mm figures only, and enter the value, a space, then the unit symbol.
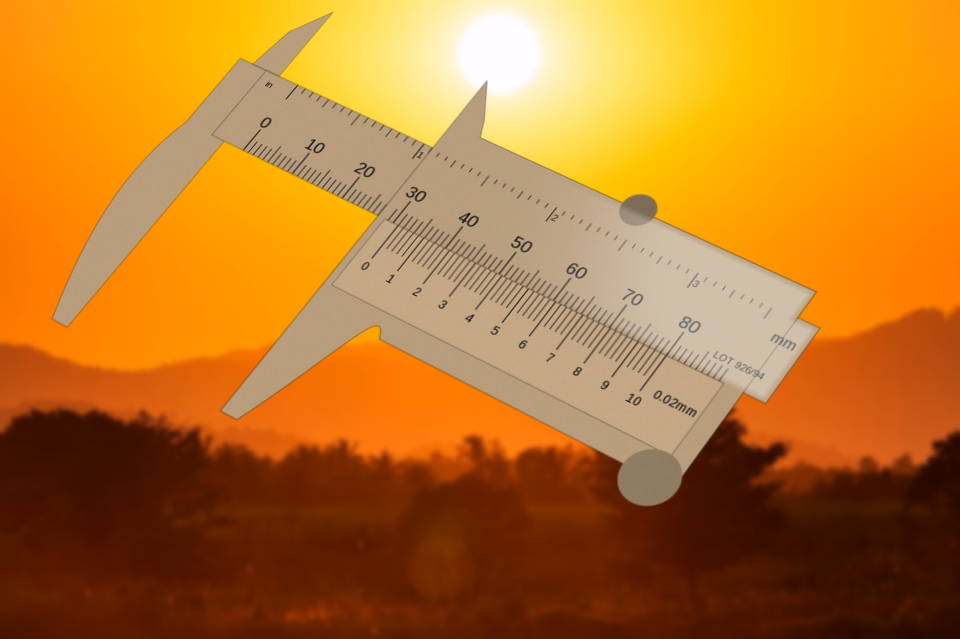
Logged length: 31.0 mm
